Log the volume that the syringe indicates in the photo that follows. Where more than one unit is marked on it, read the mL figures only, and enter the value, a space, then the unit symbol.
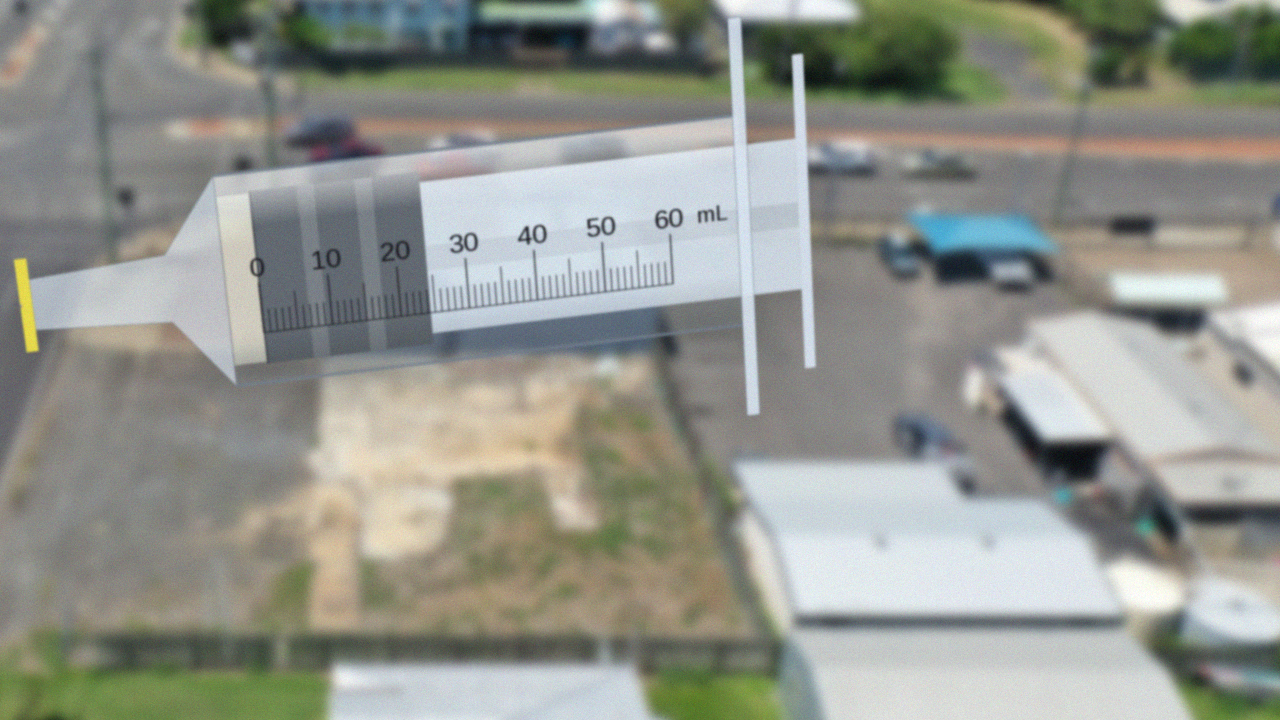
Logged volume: 0 mL
